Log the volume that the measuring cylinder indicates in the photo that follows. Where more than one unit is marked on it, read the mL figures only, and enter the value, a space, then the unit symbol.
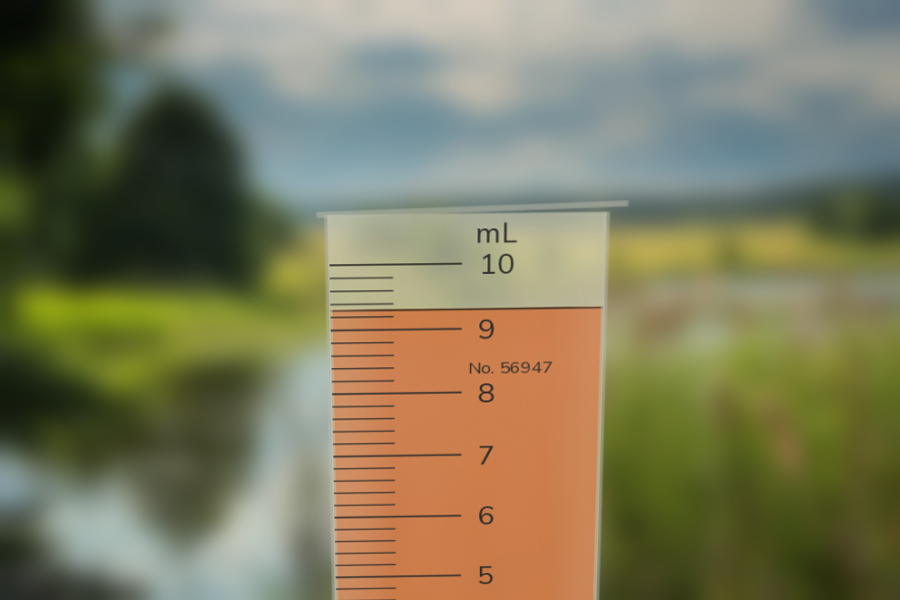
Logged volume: 9.3 mL
